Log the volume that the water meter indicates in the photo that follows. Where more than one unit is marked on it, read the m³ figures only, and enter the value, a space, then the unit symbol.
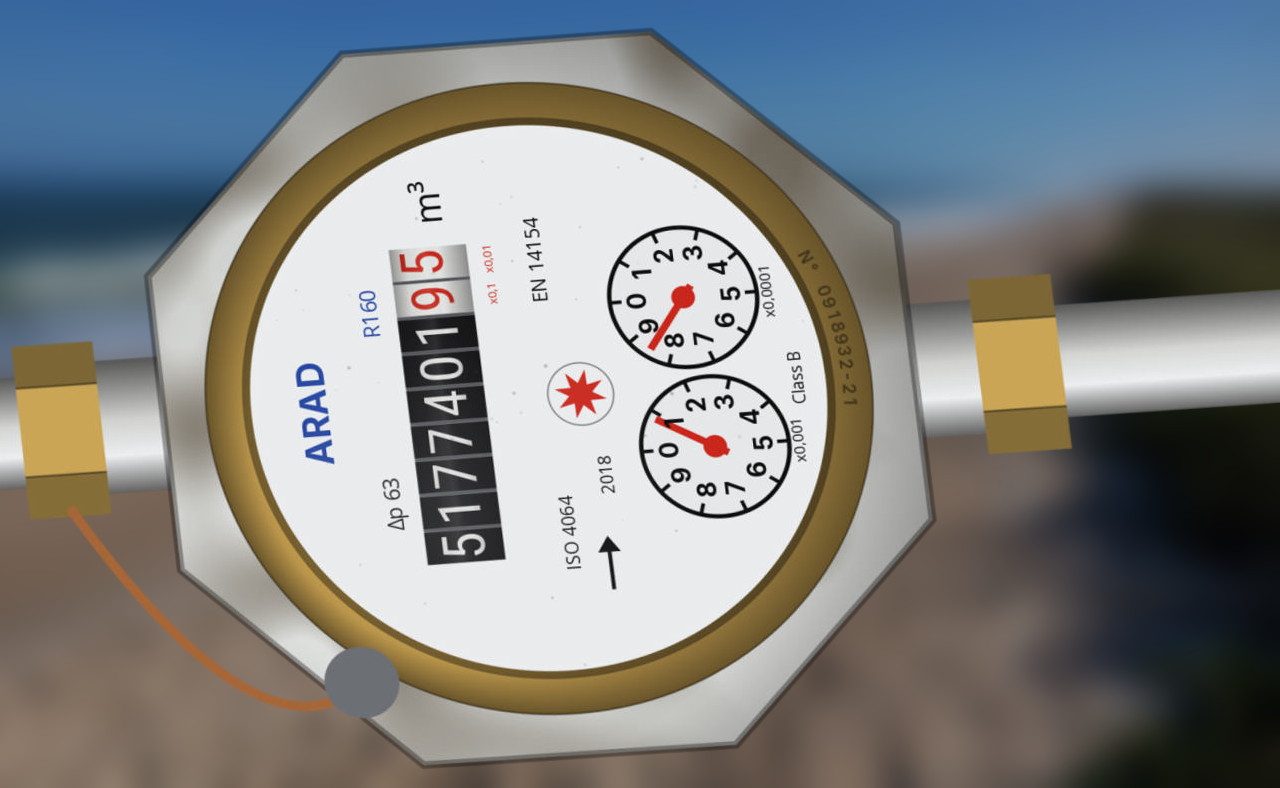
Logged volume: 5177401.9508 m³
